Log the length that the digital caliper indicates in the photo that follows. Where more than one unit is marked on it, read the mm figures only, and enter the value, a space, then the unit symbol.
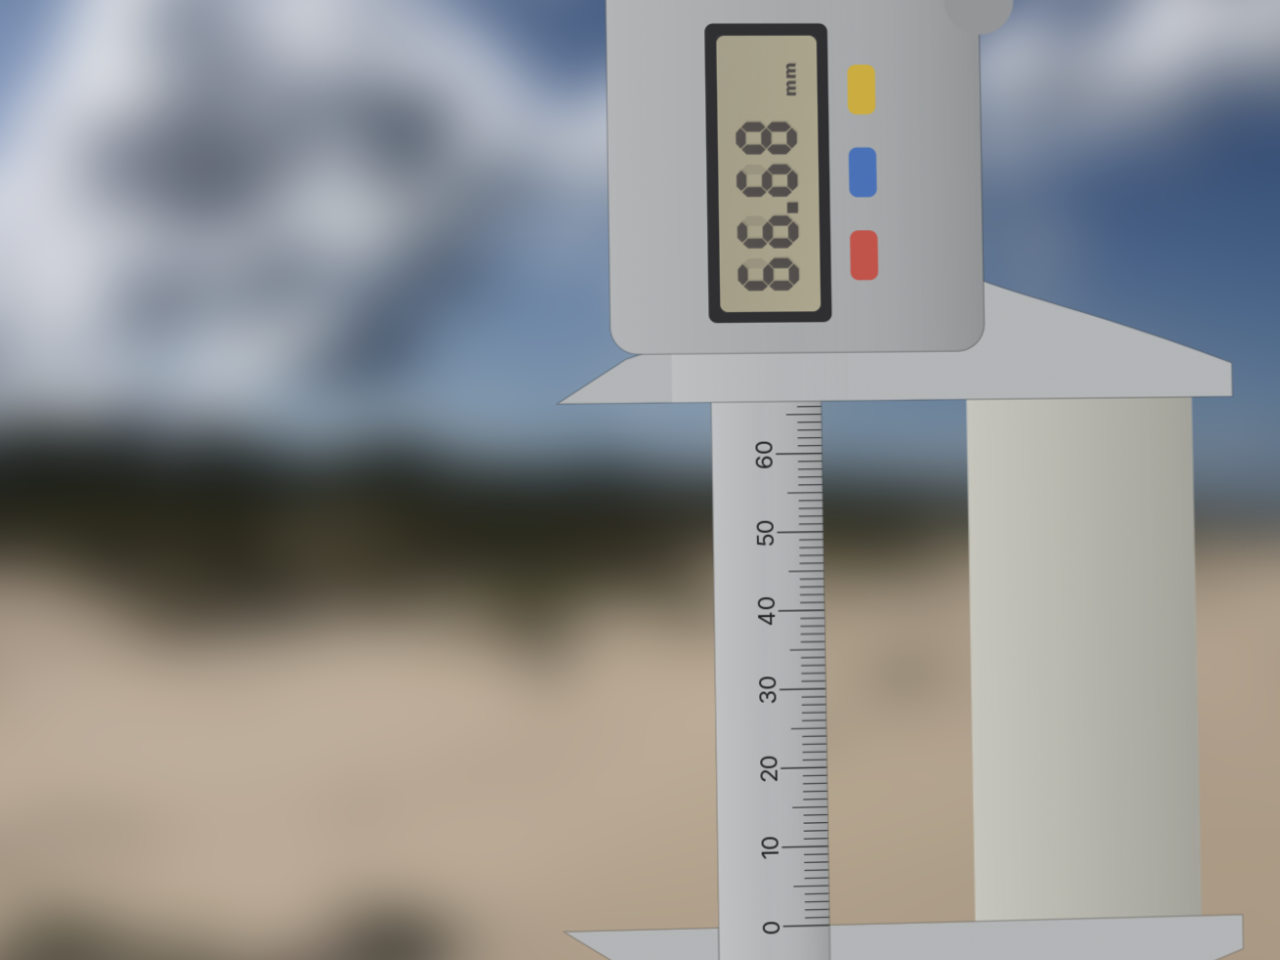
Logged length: 66.68 mm
